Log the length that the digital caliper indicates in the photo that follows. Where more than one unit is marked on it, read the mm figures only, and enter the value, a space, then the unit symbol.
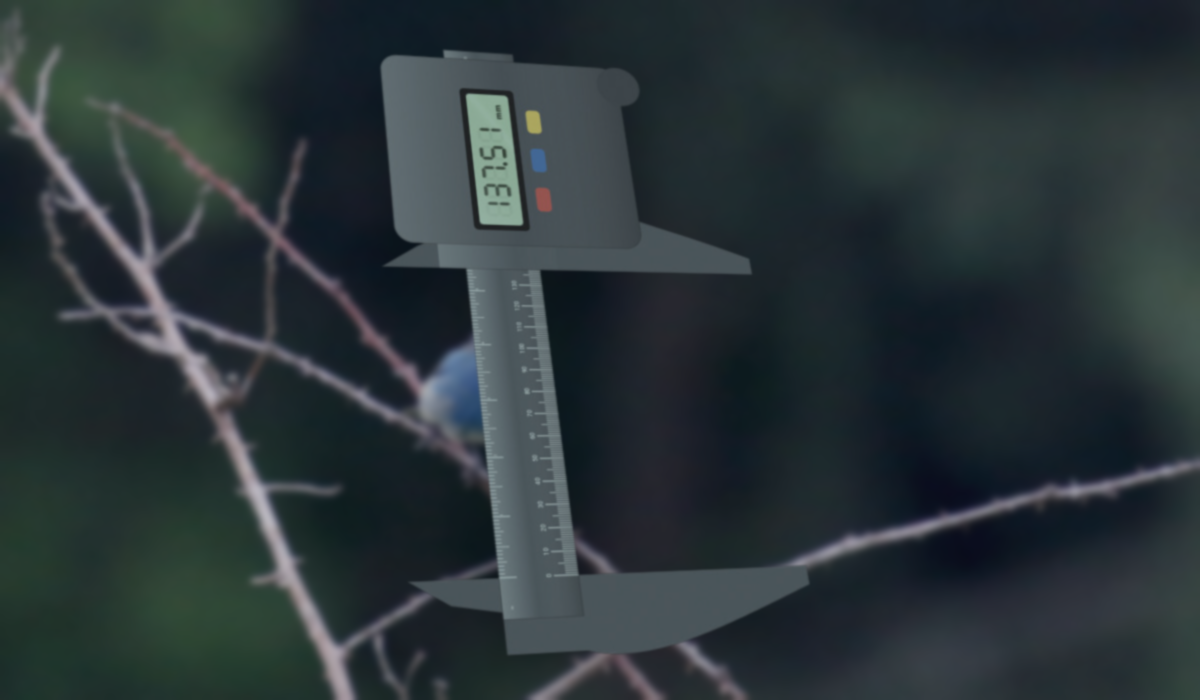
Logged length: 137.51 mm
